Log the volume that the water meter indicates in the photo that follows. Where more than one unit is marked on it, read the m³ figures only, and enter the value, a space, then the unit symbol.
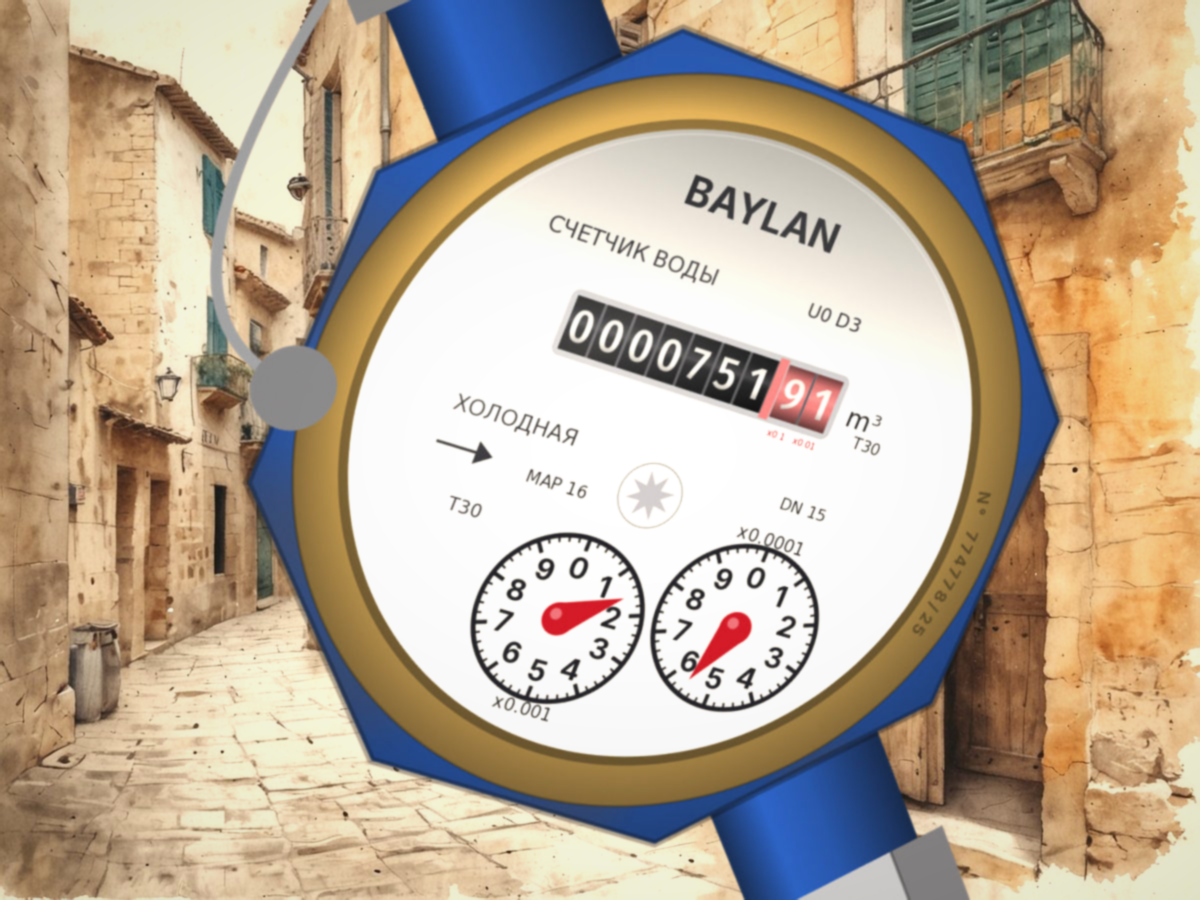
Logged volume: 751.9115 m³
